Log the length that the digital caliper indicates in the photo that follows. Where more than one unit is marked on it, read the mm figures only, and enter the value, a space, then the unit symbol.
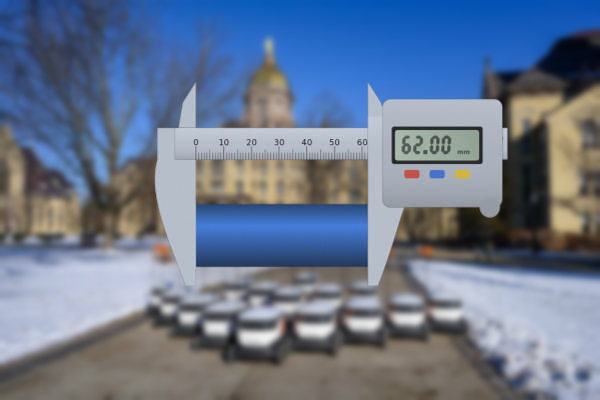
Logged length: 62.00 mm
